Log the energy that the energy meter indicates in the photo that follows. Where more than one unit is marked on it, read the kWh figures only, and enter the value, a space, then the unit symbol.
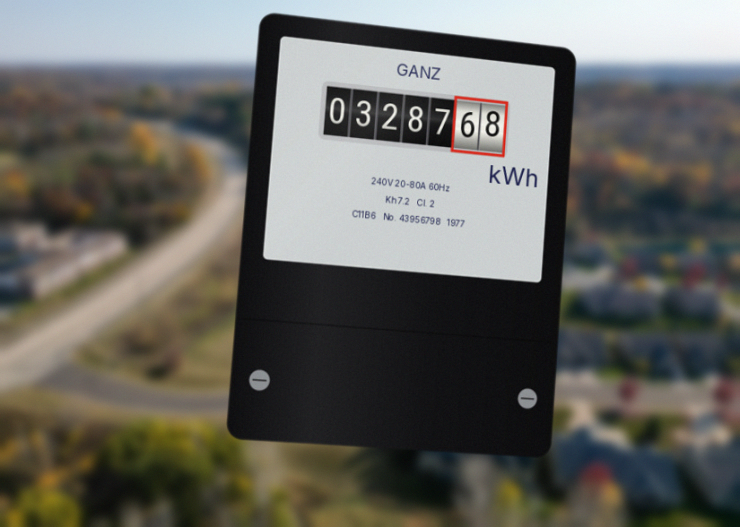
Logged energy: 3287.68 kWh
